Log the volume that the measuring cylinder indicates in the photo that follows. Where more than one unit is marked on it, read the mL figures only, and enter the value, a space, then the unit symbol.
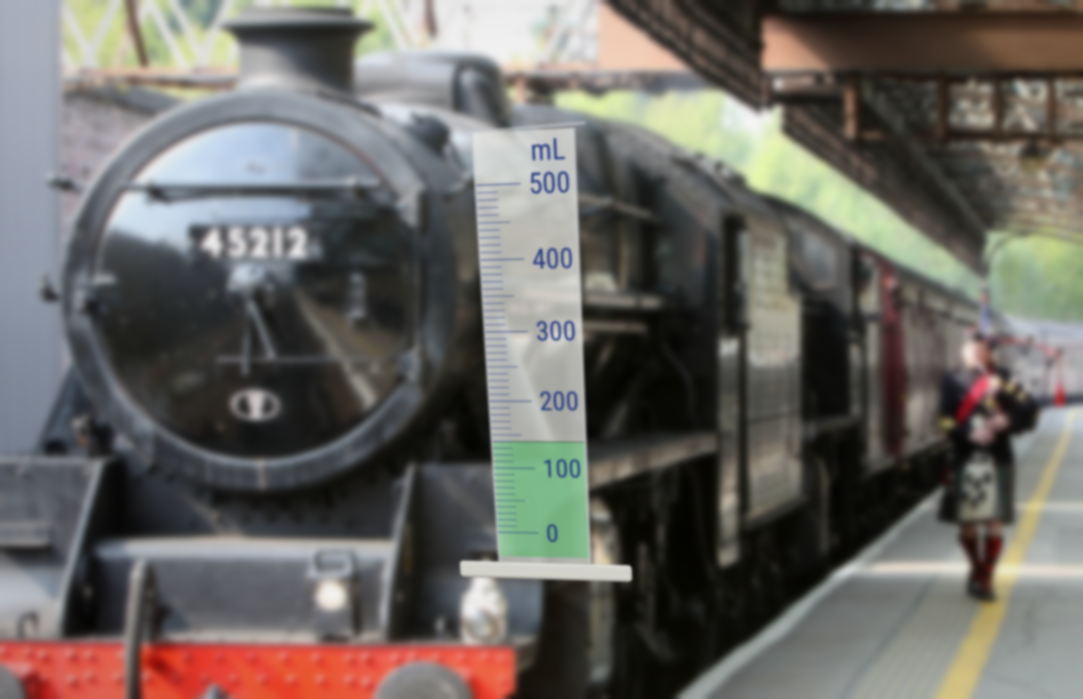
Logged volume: 140 mL
